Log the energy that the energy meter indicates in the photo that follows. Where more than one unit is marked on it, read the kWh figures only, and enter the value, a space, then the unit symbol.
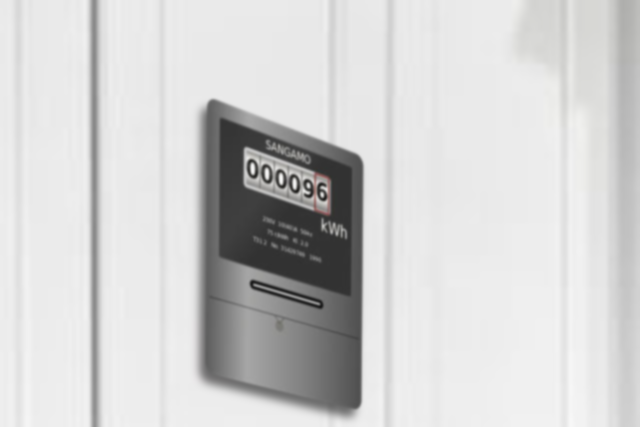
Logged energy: 9.6 kWh
